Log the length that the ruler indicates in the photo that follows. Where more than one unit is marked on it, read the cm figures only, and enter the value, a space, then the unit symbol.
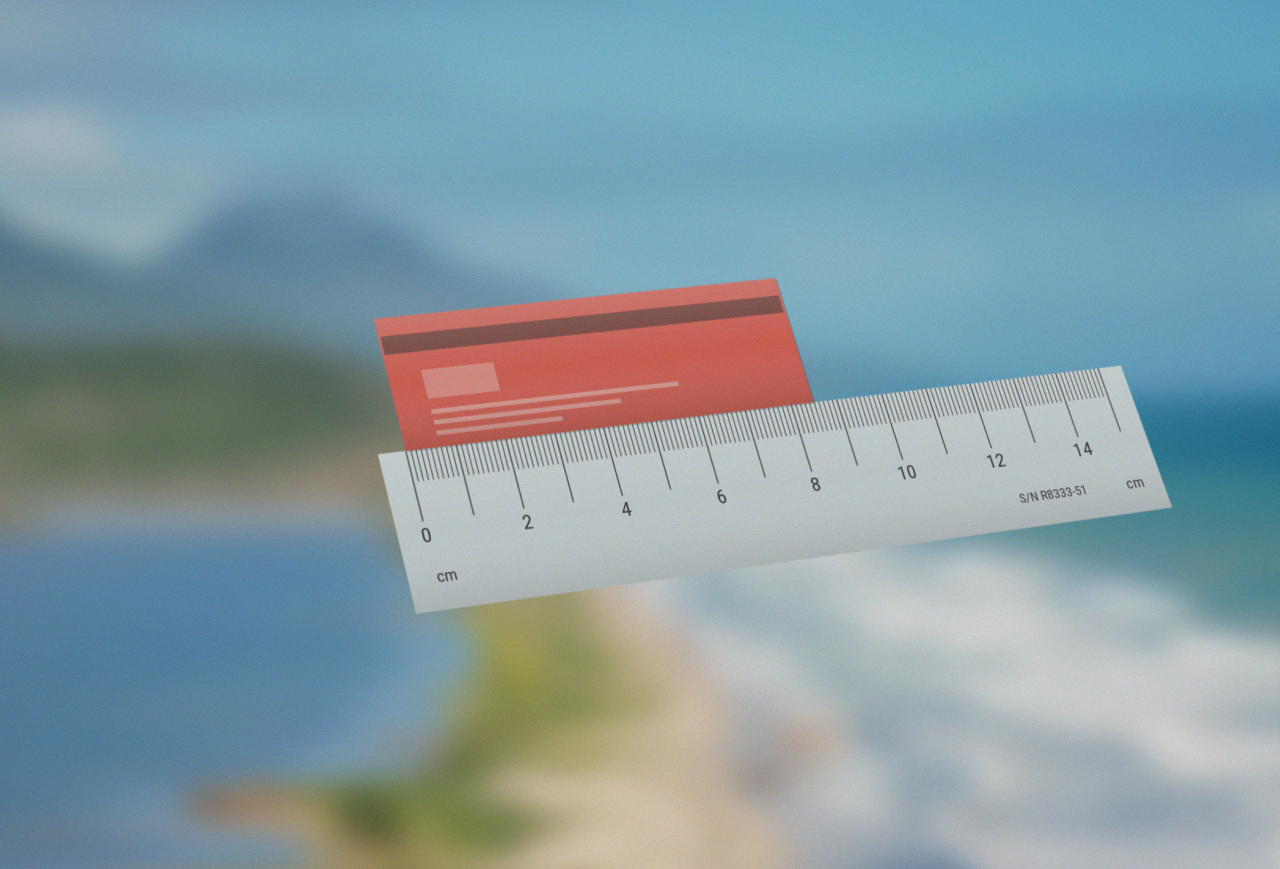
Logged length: 8.5 cm
